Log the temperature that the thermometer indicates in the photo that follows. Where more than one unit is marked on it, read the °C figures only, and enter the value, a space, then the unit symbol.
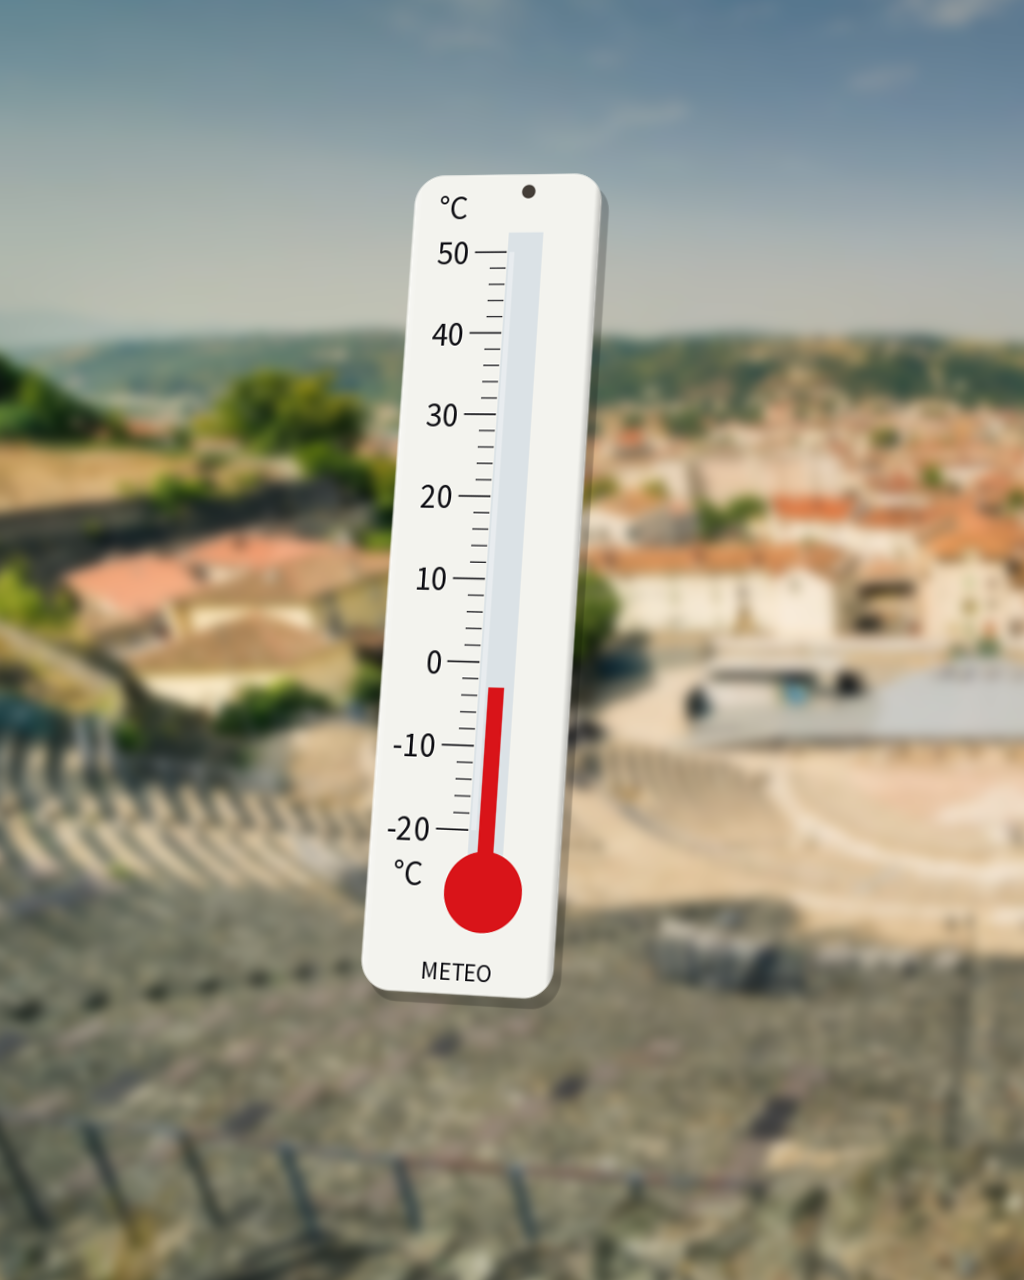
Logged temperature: -3 °C
